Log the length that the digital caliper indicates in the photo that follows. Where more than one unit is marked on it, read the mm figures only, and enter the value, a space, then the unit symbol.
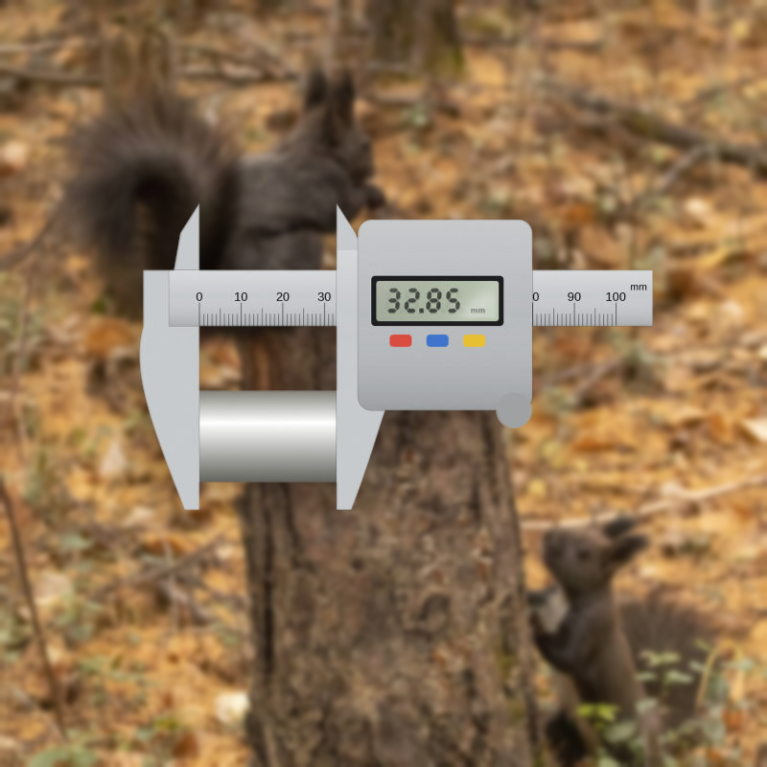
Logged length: 32.85 mm
